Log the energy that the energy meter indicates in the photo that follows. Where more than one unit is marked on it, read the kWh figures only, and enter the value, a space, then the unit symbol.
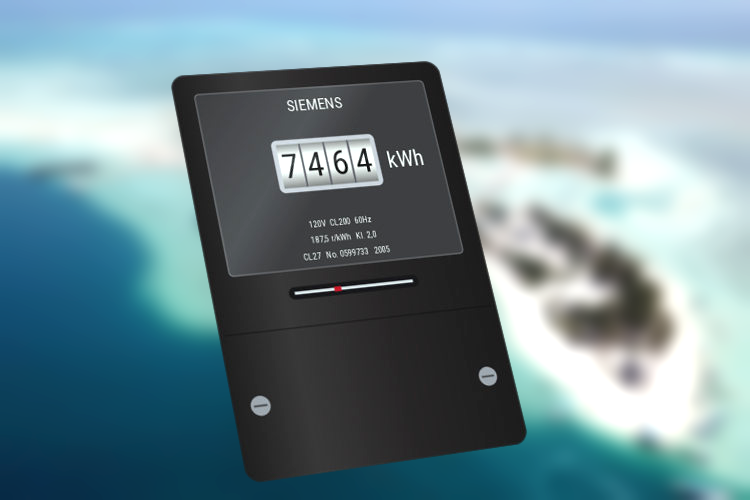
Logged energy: 7464 kWh
